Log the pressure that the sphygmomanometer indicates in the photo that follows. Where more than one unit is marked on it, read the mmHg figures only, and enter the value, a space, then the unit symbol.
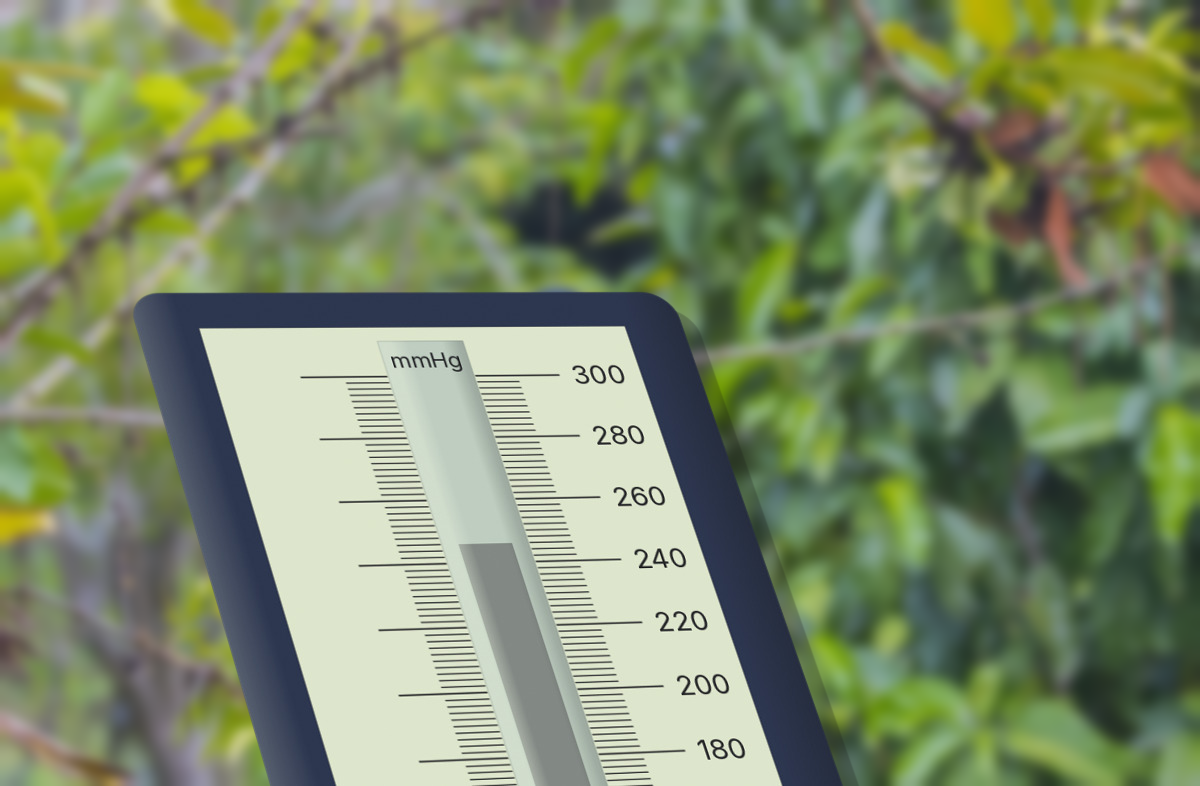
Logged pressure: 246 mmHg
